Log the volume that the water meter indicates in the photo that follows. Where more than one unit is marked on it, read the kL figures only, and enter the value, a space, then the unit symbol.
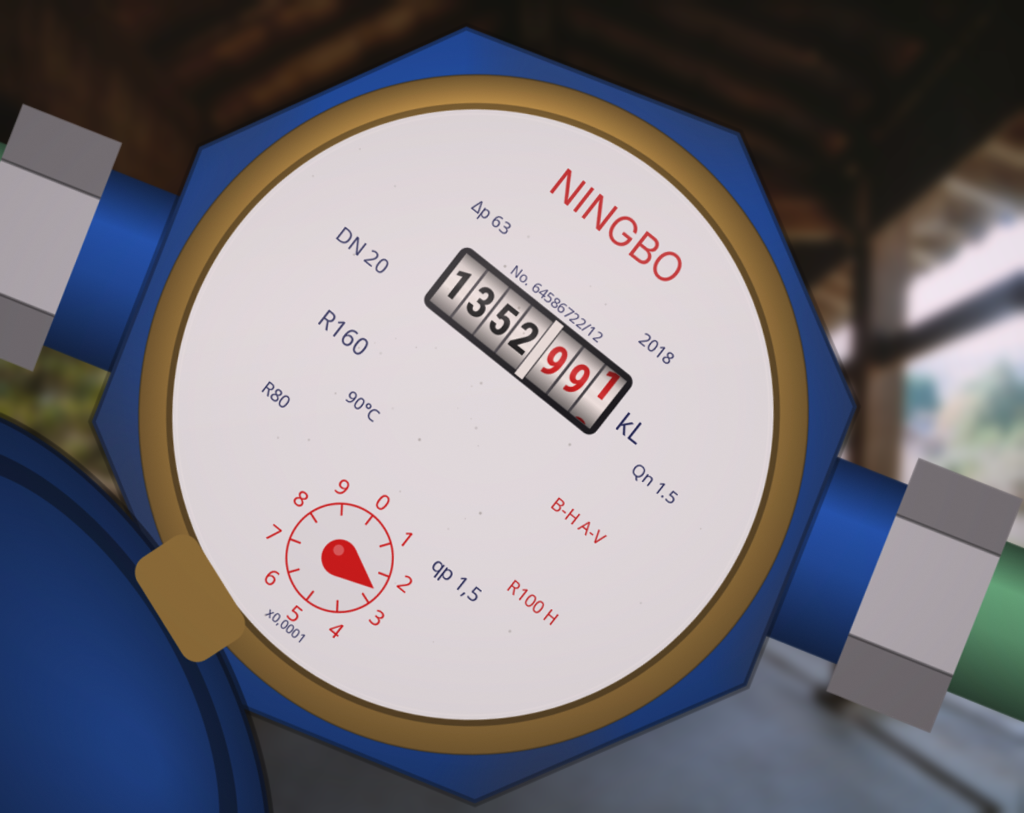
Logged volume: 1352.9912 kL
